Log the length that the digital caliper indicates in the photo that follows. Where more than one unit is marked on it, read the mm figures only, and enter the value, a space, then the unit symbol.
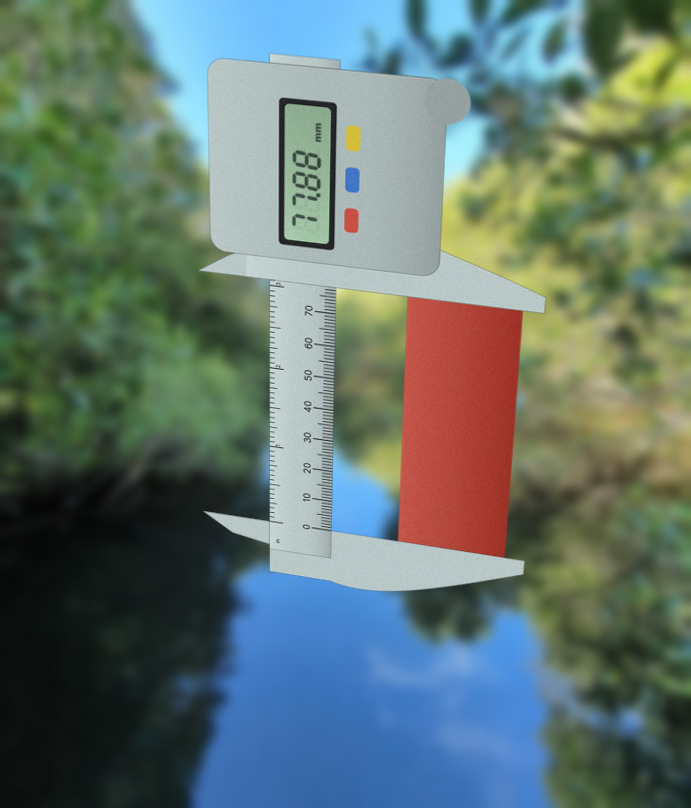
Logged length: 77.88 mm
